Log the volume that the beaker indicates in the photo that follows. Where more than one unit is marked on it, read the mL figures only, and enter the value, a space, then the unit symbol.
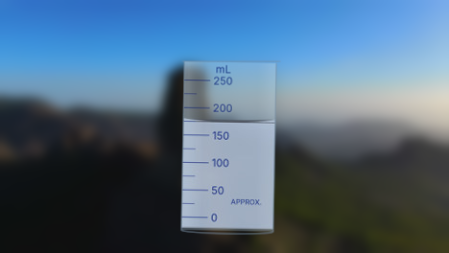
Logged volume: 175 mL
